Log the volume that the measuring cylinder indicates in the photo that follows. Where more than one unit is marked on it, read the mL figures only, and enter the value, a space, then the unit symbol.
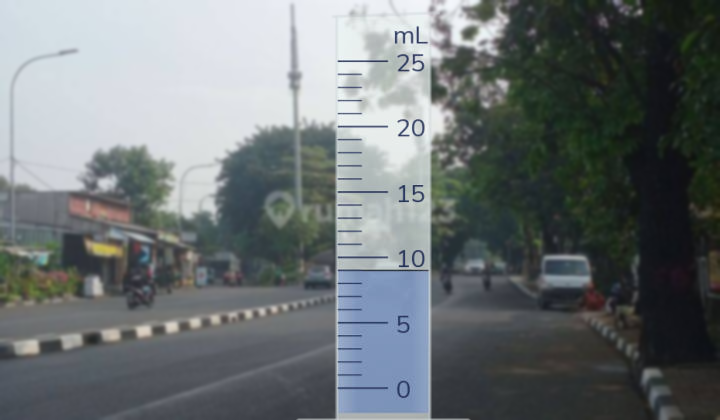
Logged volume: 9 mL
